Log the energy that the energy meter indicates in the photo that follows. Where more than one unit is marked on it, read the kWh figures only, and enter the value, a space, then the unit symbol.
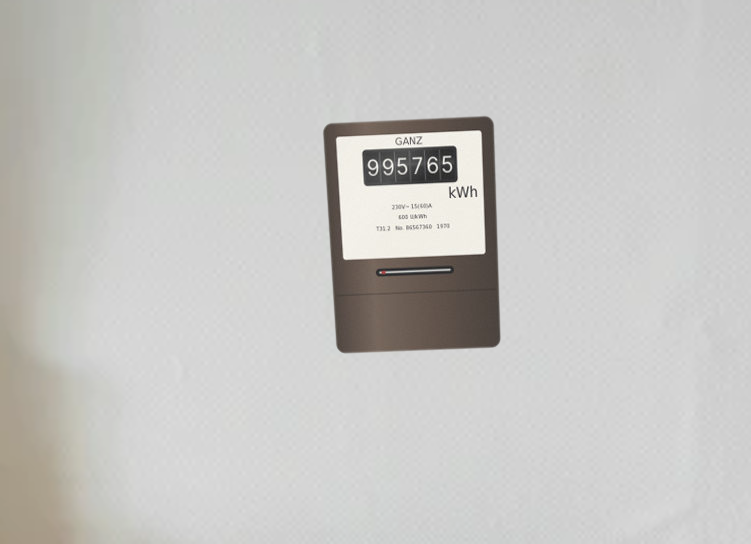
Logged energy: 995765 kWh
